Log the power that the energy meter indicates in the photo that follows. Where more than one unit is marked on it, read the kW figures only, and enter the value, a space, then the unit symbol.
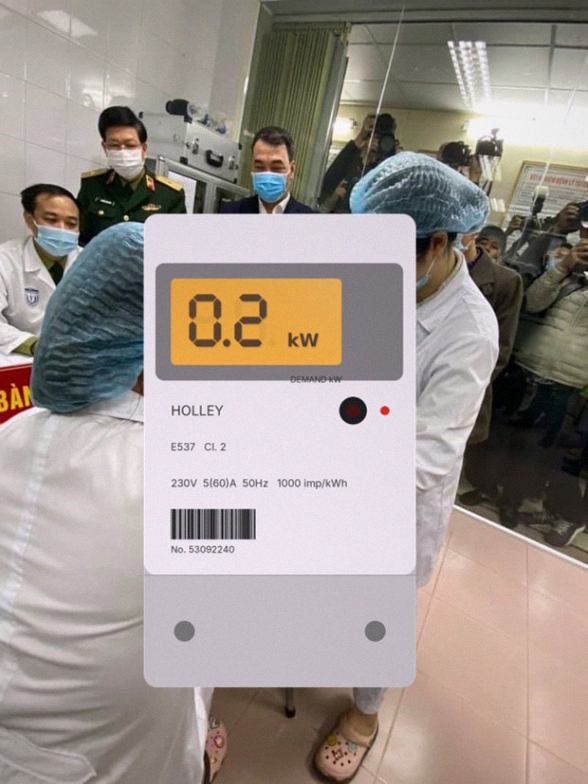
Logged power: 0.2 kW
